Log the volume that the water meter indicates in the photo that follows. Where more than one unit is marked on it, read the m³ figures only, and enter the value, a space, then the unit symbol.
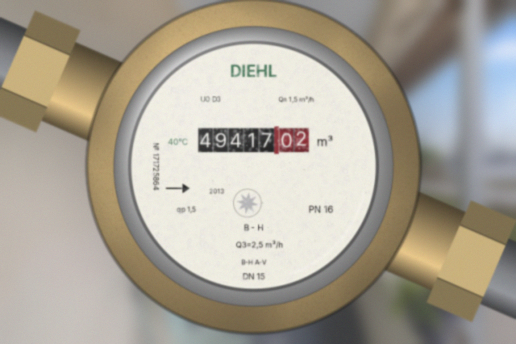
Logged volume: 49417.02 m³
